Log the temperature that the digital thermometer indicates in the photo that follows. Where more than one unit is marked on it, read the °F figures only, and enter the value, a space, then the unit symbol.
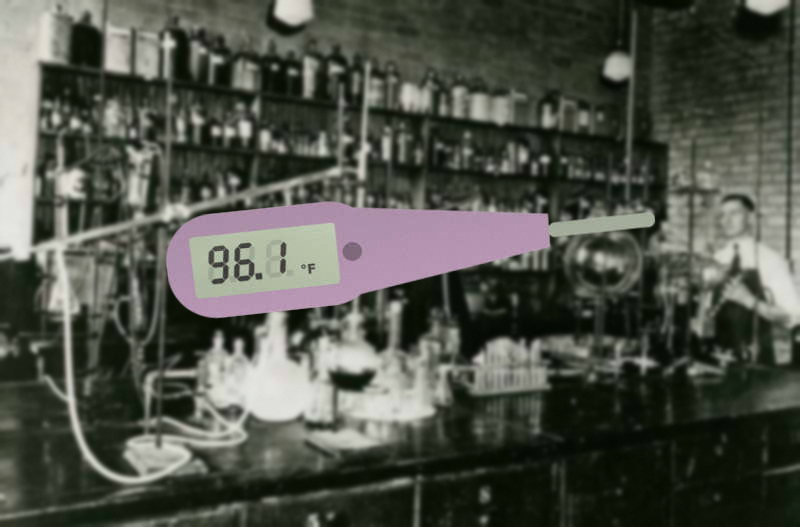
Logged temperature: 96.1 °F
